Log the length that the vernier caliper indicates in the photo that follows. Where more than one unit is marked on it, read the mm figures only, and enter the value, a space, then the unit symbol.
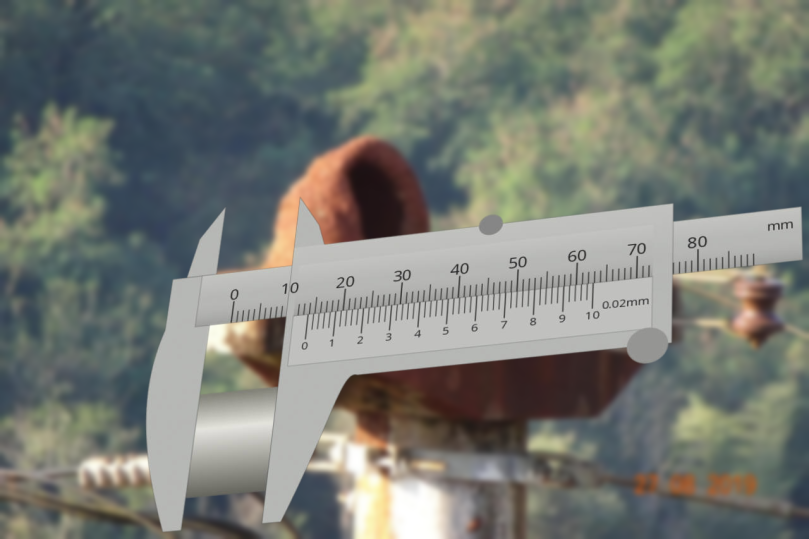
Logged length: 13.8 mm
